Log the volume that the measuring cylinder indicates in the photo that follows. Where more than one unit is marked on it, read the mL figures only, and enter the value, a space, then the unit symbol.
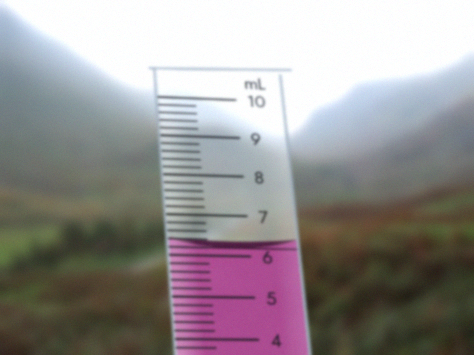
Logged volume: 6.2 mL
